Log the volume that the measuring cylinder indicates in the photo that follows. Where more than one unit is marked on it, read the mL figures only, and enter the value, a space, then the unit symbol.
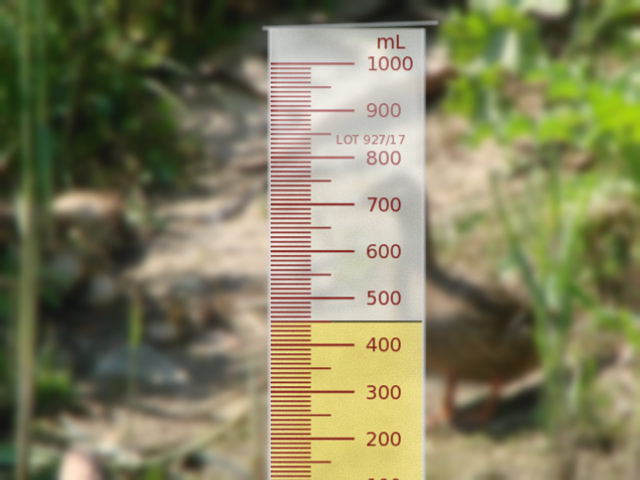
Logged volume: 450 mL
